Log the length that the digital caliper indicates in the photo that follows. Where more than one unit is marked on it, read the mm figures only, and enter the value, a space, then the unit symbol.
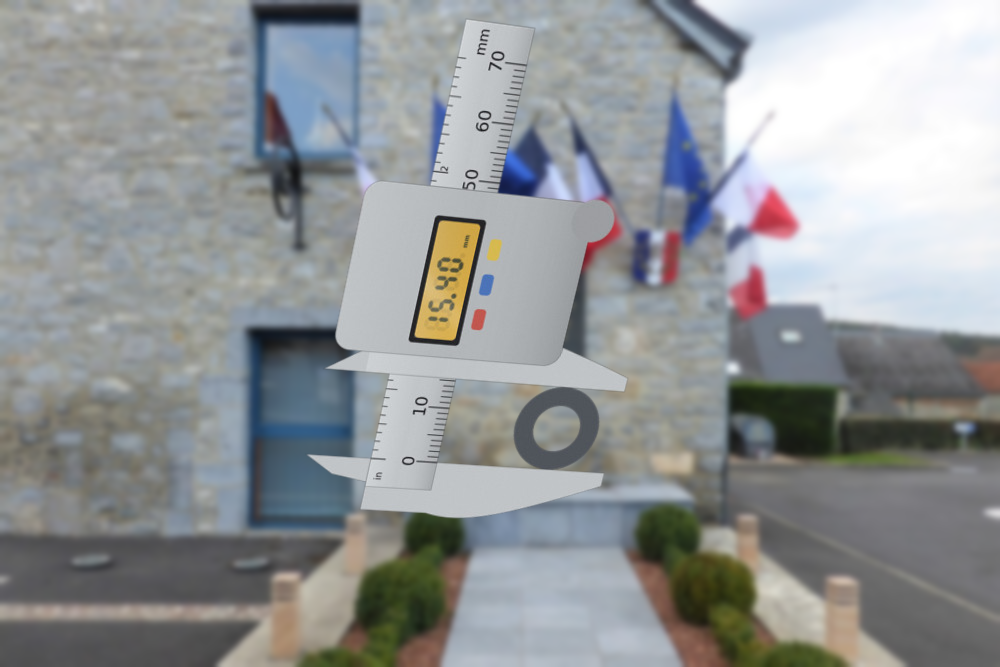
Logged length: 15.40 mm
